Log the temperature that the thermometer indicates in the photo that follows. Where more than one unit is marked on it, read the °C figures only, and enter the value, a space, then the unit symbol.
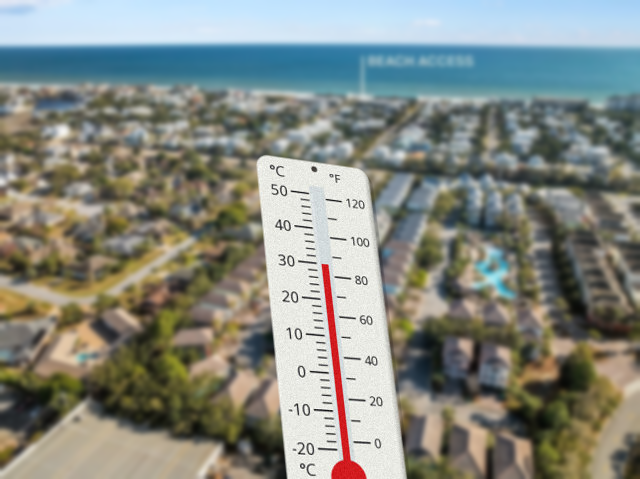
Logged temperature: 30 °C
